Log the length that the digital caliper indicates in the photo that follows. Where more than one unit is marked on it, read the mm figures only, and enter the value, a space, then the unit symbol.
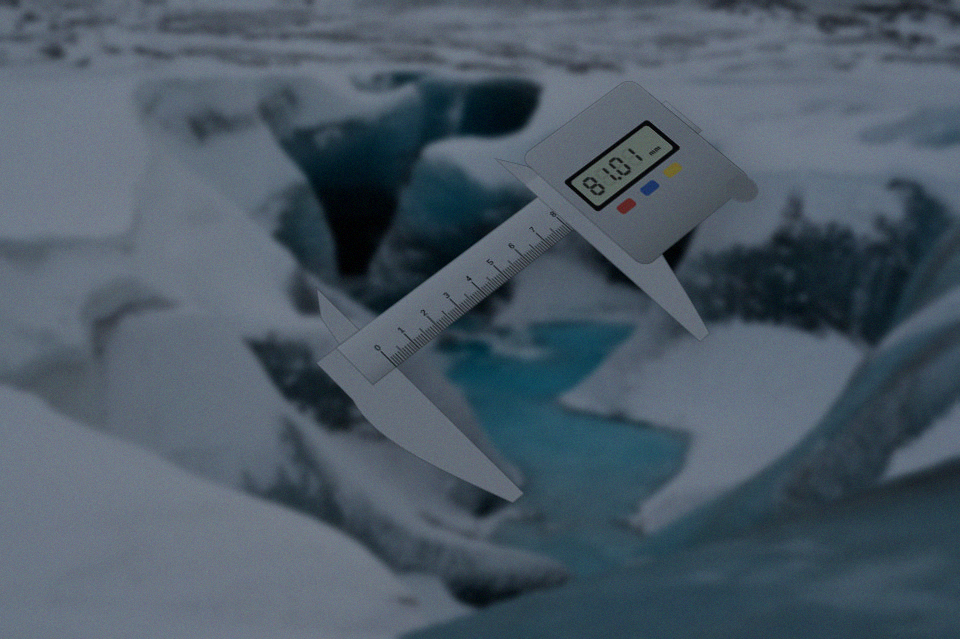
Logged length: 81.01 mm
